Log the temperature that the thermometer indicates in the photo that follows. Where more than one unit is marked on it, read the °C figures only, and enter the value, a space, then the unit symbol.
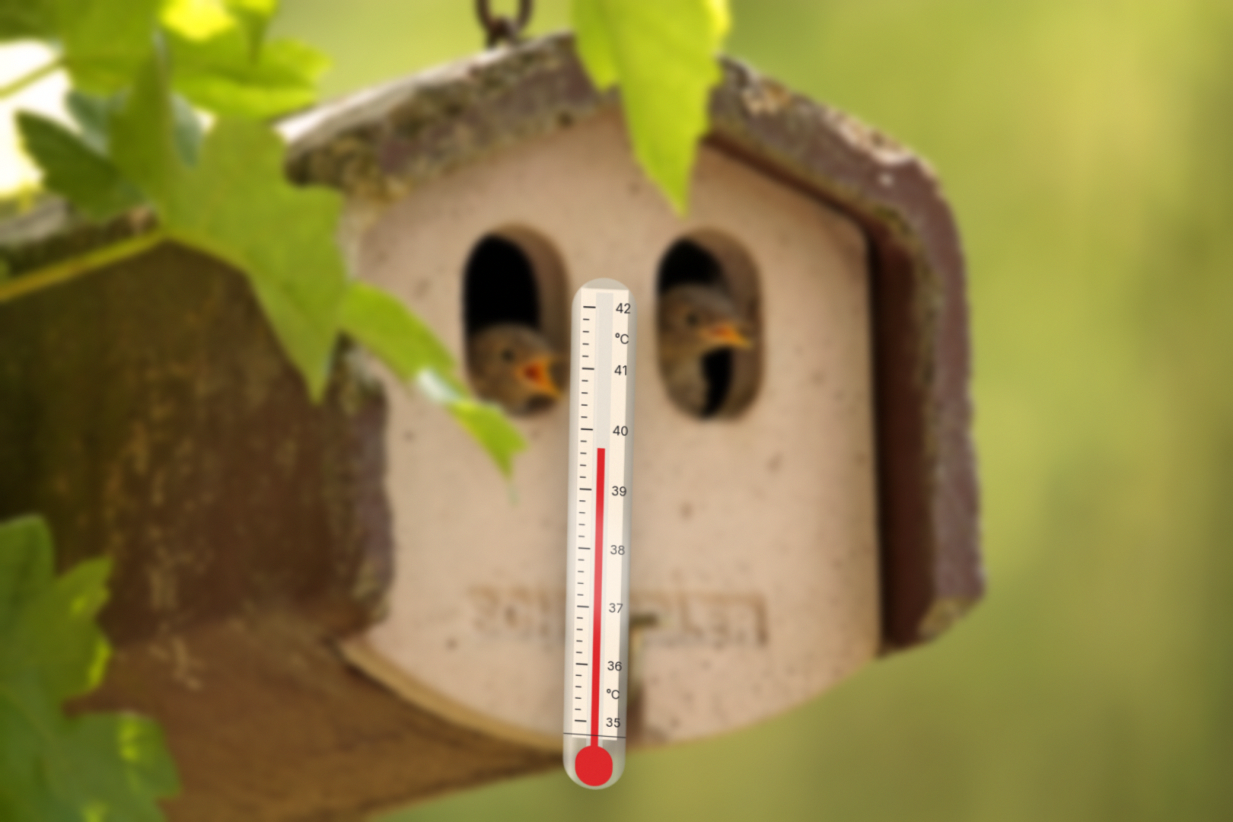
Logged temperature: 39.7 °C
